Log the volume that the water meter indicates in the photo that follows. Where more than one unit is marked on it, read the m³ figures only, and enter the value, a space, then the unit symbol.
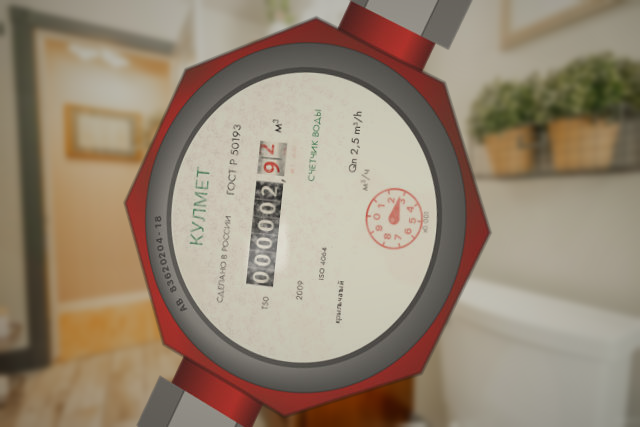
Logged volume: 2.922 m³
